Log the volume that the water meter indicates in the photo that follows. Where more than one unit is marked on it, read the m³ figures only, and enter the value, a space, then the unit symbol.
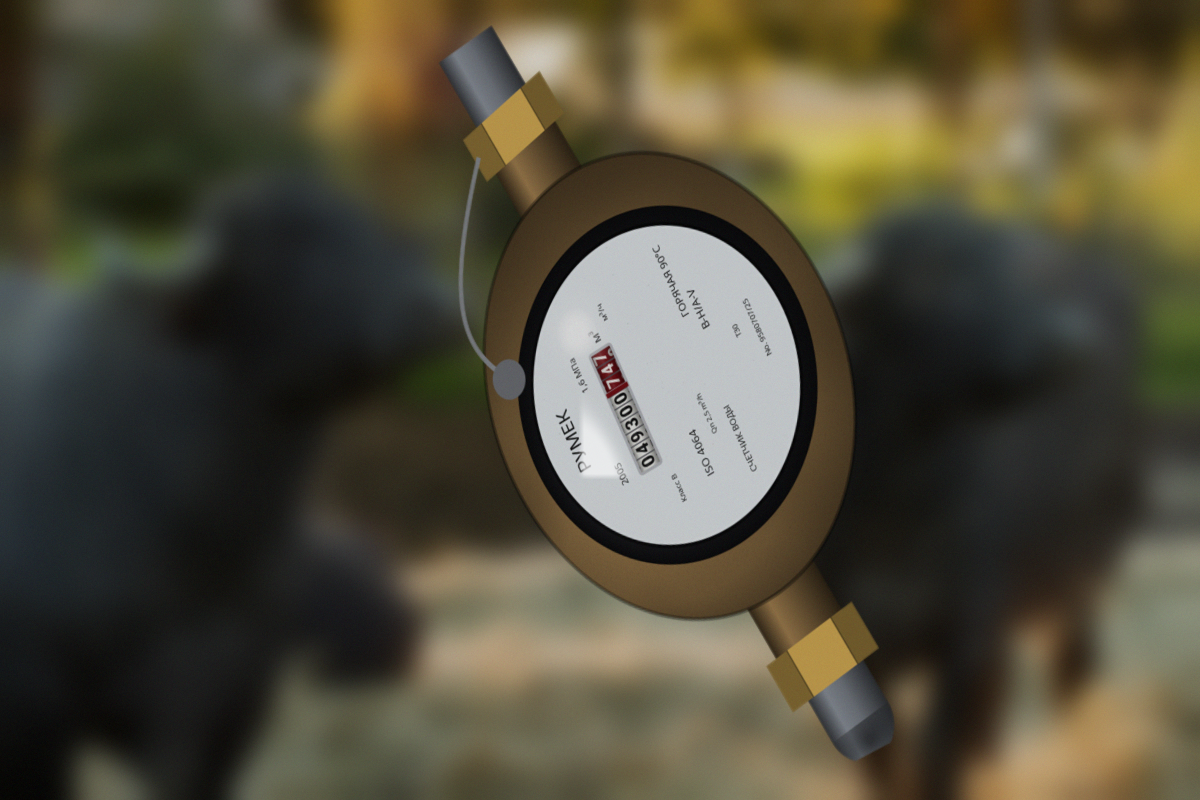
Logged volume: 49300.747 m³
